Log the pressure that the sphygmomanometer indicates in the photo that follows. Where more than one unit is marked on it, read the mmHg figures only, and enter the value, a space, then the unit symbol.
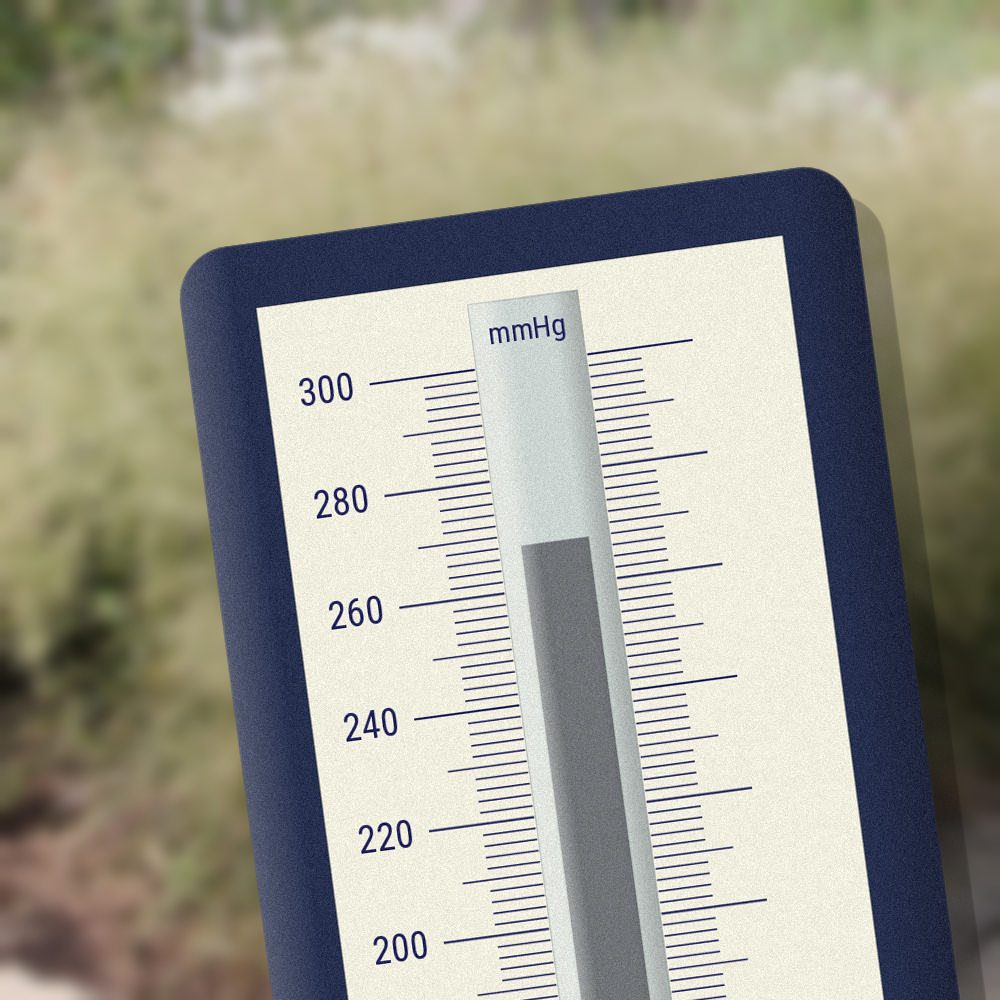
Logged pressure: 268 mmHg
